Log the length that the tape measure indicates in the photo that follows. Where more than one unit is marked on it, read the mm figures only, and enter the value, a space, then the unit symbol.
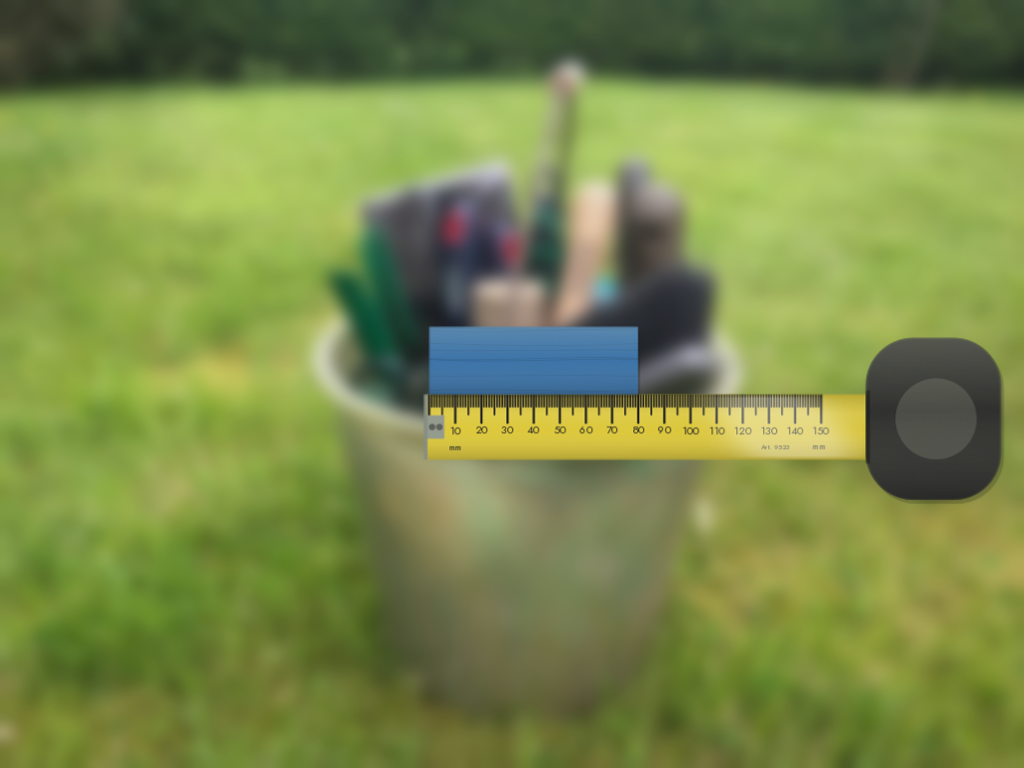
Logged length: 80 mm
